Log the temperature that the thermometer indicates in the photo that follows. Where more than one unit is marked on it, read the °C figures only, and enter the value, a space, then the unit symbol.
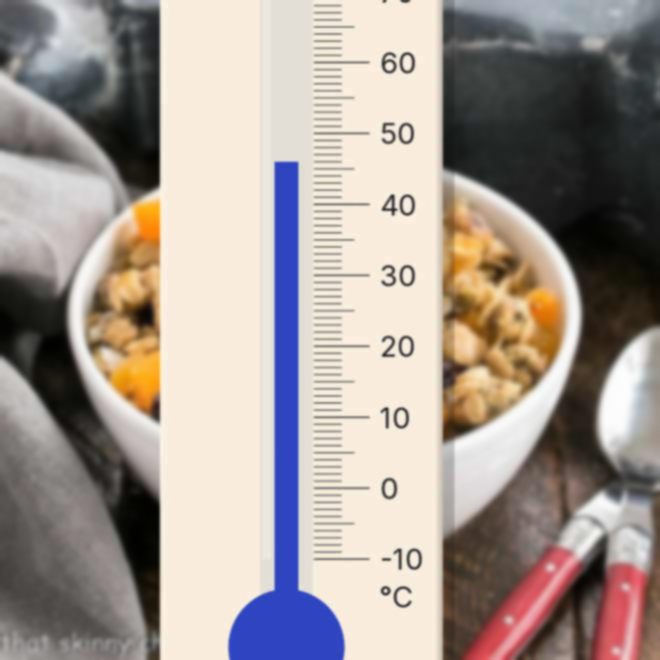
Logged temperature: 46 °C
